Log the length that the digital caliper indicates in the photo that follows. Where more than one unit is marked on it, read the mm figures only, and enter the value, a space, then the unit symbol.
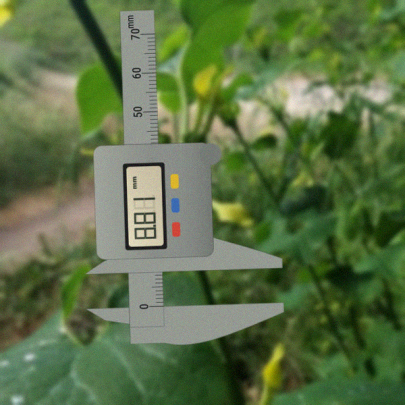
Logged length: 8.81 mm
